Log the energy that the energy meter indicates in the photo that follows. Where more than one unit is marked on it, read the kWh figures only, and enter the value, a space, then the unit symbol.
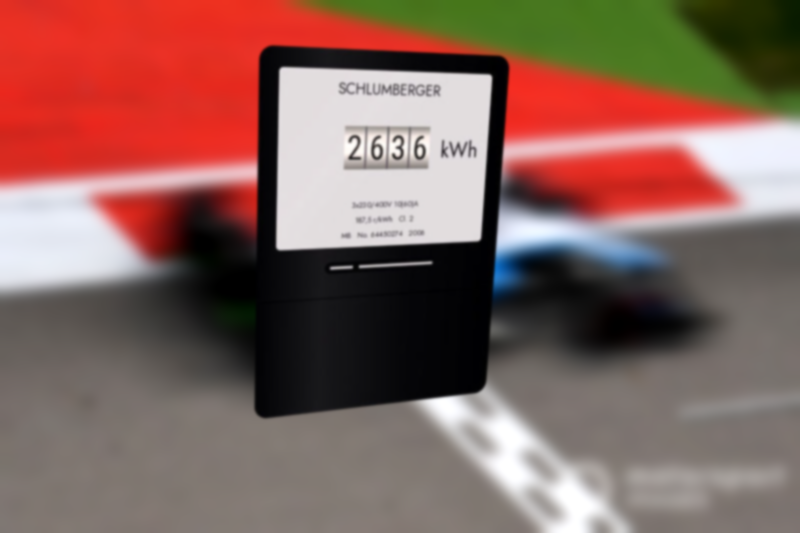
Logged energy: 2636 kWh
